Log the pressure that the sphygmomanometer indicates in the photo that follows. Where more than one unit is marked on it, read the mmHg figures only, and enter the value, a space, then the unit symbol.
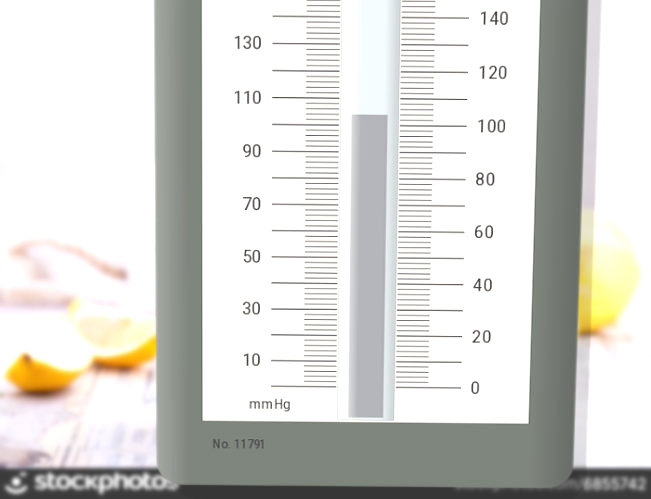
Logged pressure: 104 mmHg
